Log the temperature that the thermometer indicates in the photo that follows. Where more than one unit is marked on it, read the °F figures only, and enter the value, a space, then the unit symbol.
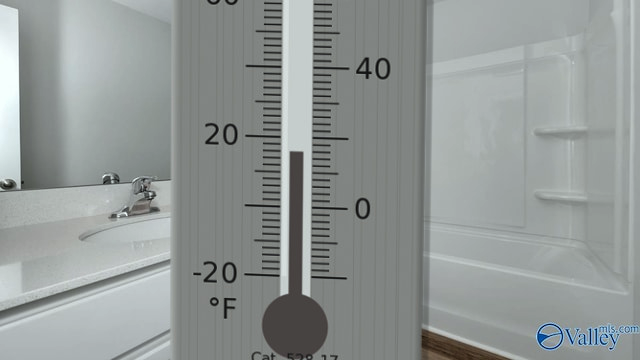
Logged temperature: 16 °F
